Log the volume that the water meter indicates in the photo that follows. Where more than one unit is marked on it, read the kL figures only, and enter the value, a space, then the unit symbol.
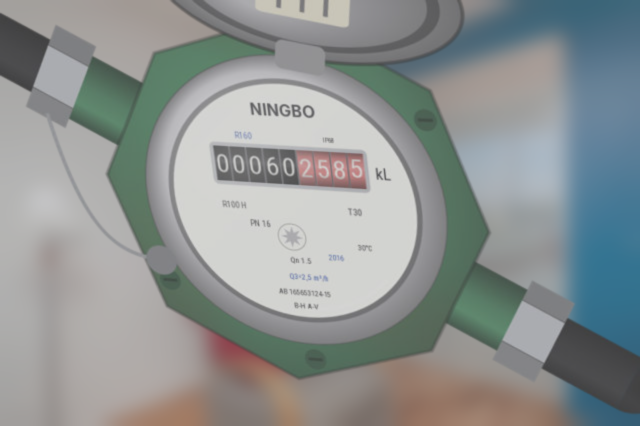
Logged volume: 60.2585 kL
